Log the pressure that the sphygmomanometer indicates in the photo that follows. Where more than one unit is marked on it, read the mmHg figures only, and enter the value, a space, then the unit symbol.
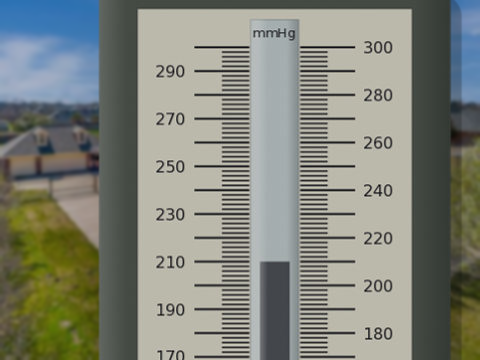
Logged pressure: 210 mmHg
